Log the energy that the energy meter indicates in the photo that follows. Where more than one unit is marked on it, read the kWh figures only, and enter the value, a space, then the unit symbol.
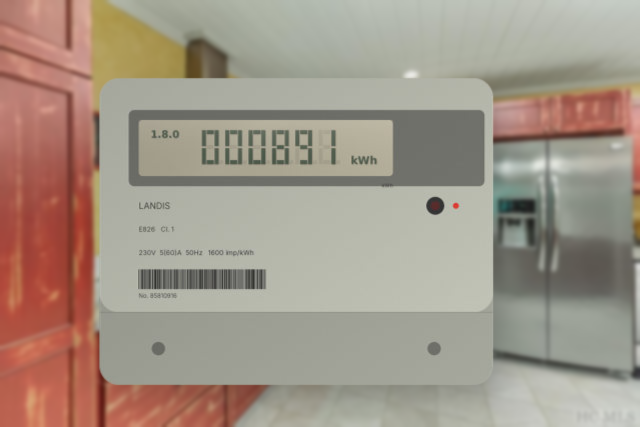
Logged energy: 891 kWh
